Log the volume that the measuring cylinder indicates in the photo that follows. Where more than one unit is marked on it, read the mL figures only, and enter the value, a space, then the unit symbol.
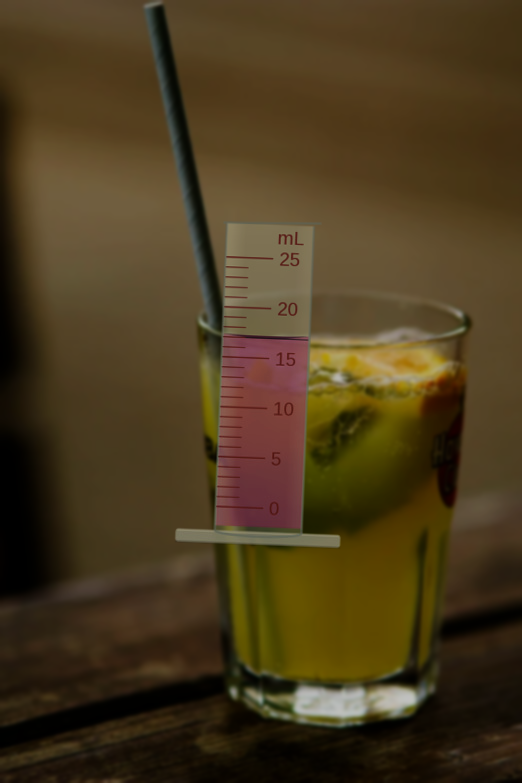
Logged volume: 17 mL
